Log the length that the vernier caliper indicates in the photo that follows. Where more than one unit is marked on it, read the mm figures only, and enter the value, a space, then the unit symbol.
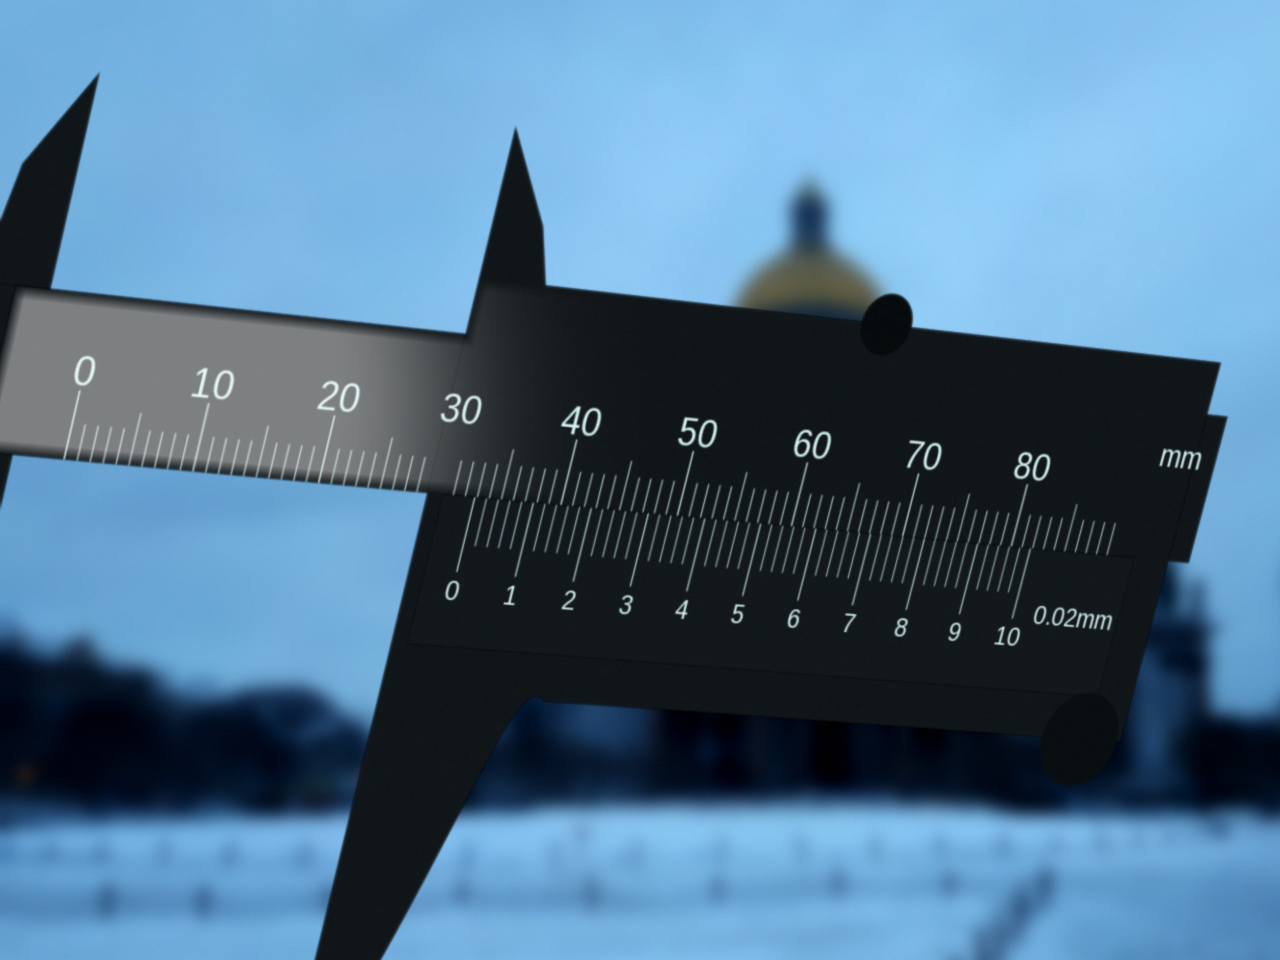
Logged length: 32.8 mm
